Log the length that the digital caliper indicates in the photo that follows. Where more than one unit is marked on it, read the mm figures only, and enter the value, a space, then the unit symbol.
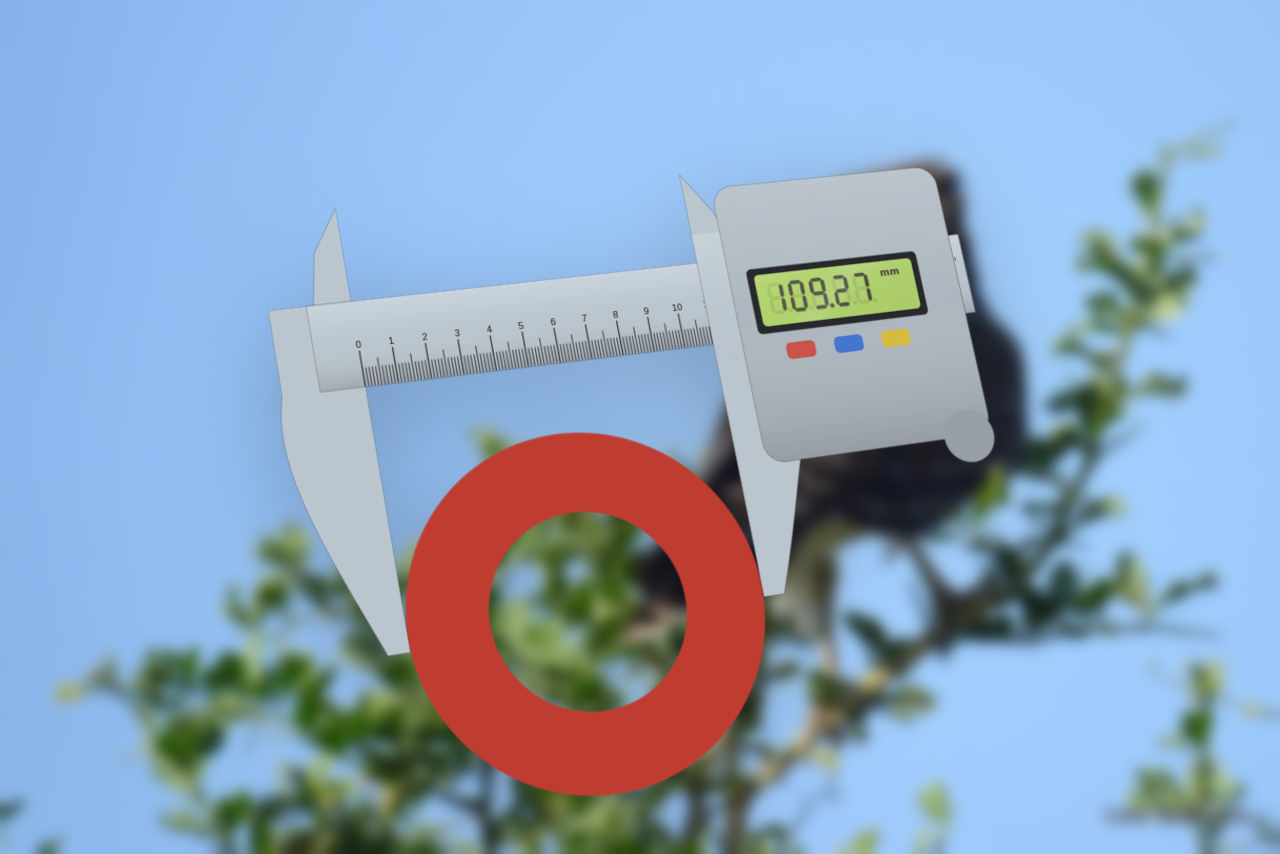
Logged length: 109.27 mm
